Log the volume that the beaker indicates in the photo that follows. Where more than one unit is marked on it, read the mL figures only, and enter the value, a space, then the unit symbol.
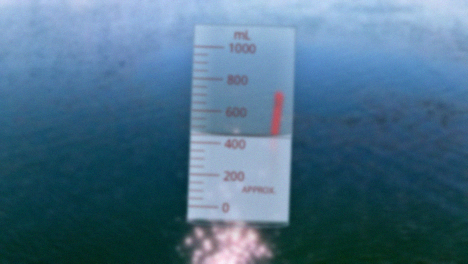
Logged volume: 450 mL
